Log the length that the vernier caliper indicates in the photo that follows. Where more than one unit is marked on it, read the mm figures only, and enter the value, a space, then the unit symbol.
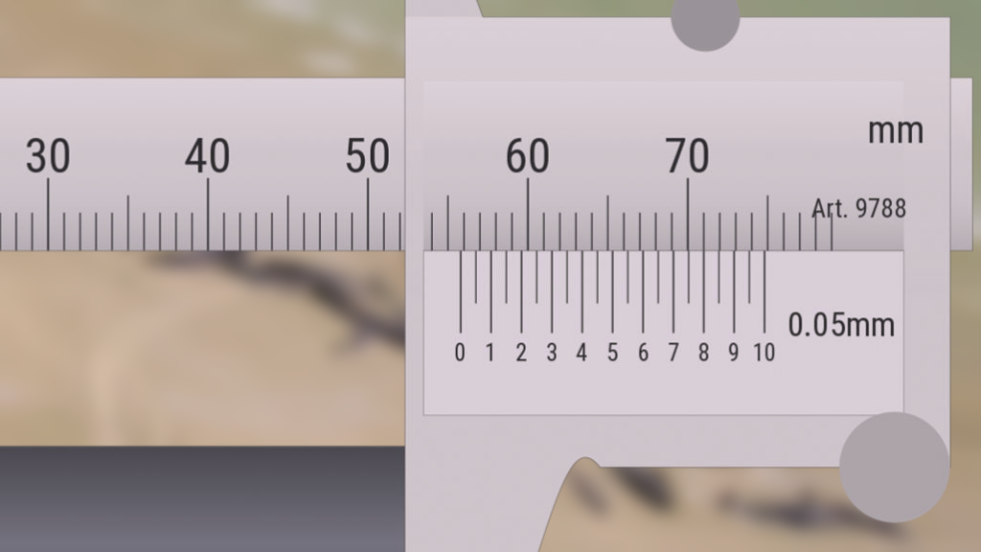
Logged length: 55.8 mm
